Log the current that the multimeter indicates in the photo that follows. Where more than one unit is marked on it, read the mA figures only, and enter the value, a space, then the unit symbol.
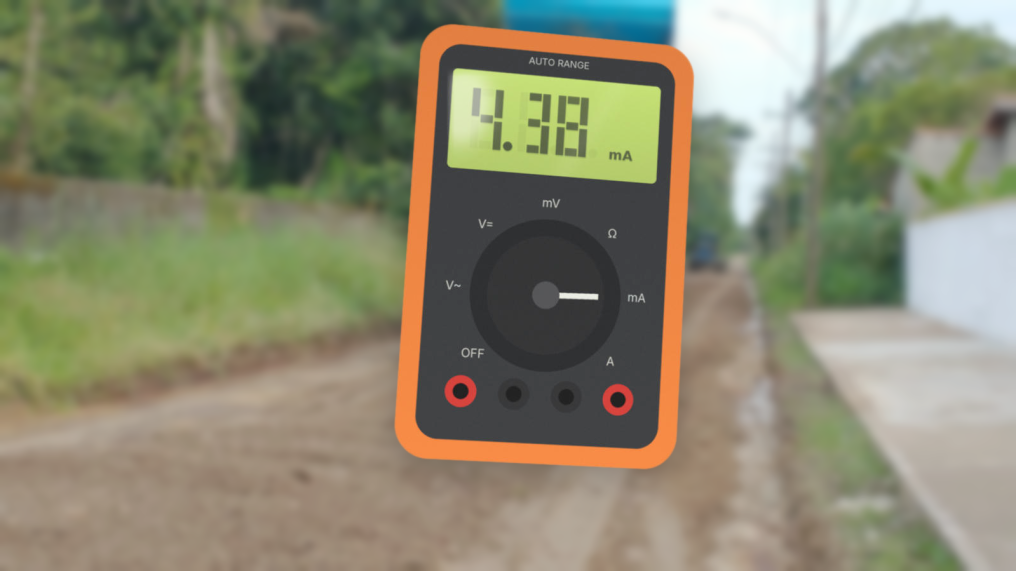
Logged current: 4.38 mA
